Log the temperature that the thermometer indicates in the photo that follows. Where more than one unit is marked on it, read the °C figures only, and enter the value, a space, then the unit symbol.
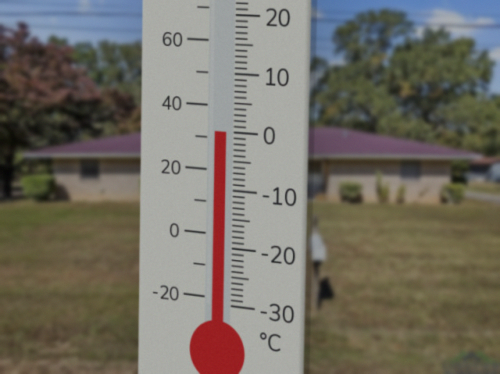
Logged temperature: 0 °C
